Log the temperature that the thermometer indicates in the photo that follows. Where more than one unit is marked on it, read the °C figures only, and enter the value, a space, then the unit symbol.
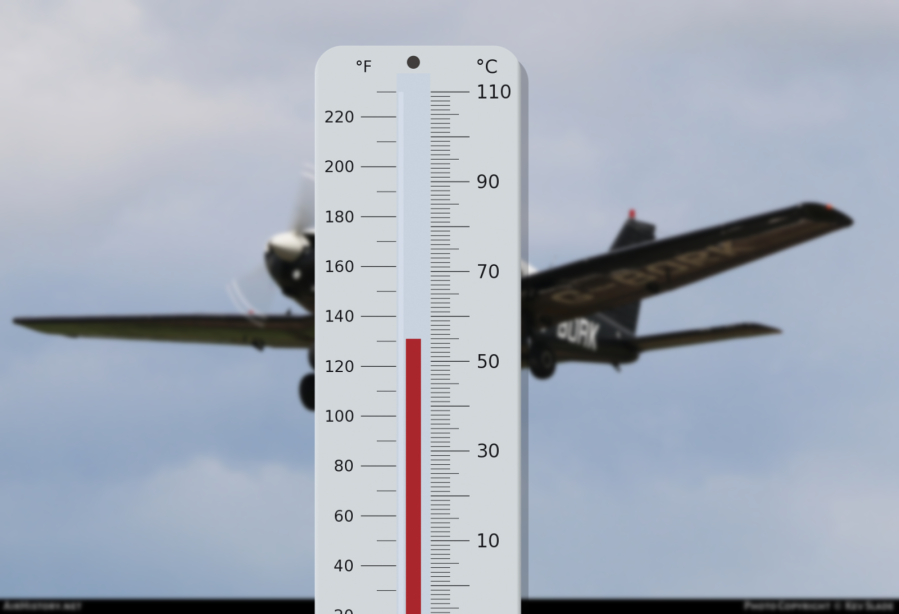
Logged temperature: 55 °C
